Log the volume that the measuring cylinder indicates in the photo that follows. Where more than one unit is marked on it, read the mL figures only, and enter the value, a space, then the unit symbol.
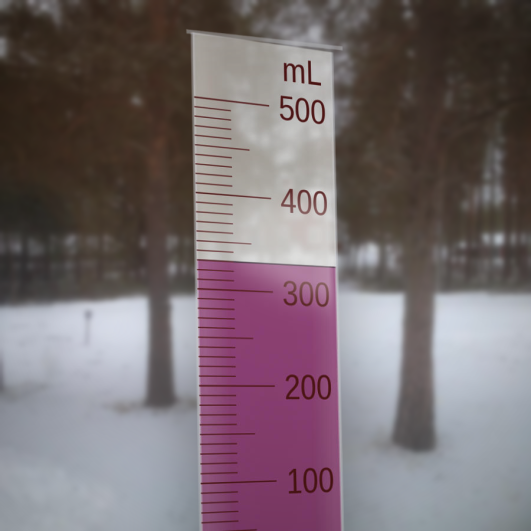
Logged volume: 330 mL
